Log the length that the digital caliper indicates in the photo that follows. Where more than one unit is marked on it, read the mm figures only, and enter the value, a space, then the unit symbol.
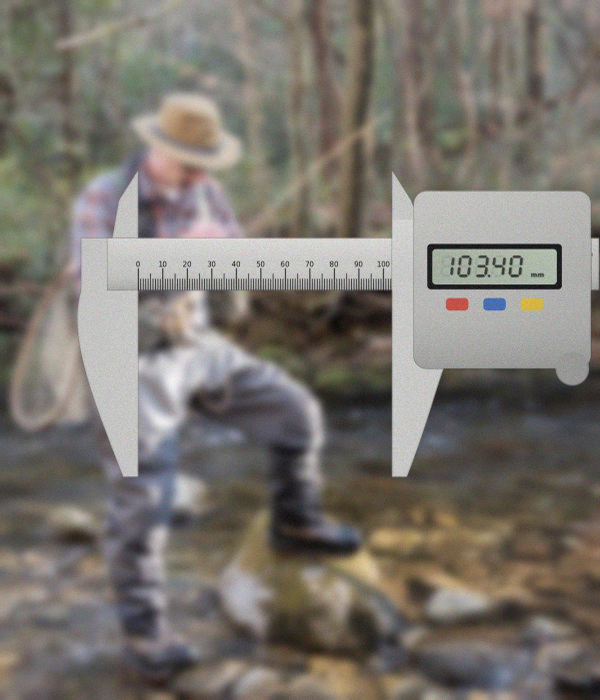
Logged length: 103.40 mm
